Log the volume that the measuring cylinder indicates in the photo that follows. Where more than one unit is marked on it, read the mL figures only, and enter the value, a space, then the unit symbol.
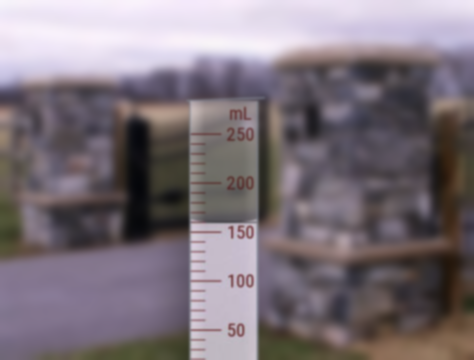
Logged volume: 160 mL
